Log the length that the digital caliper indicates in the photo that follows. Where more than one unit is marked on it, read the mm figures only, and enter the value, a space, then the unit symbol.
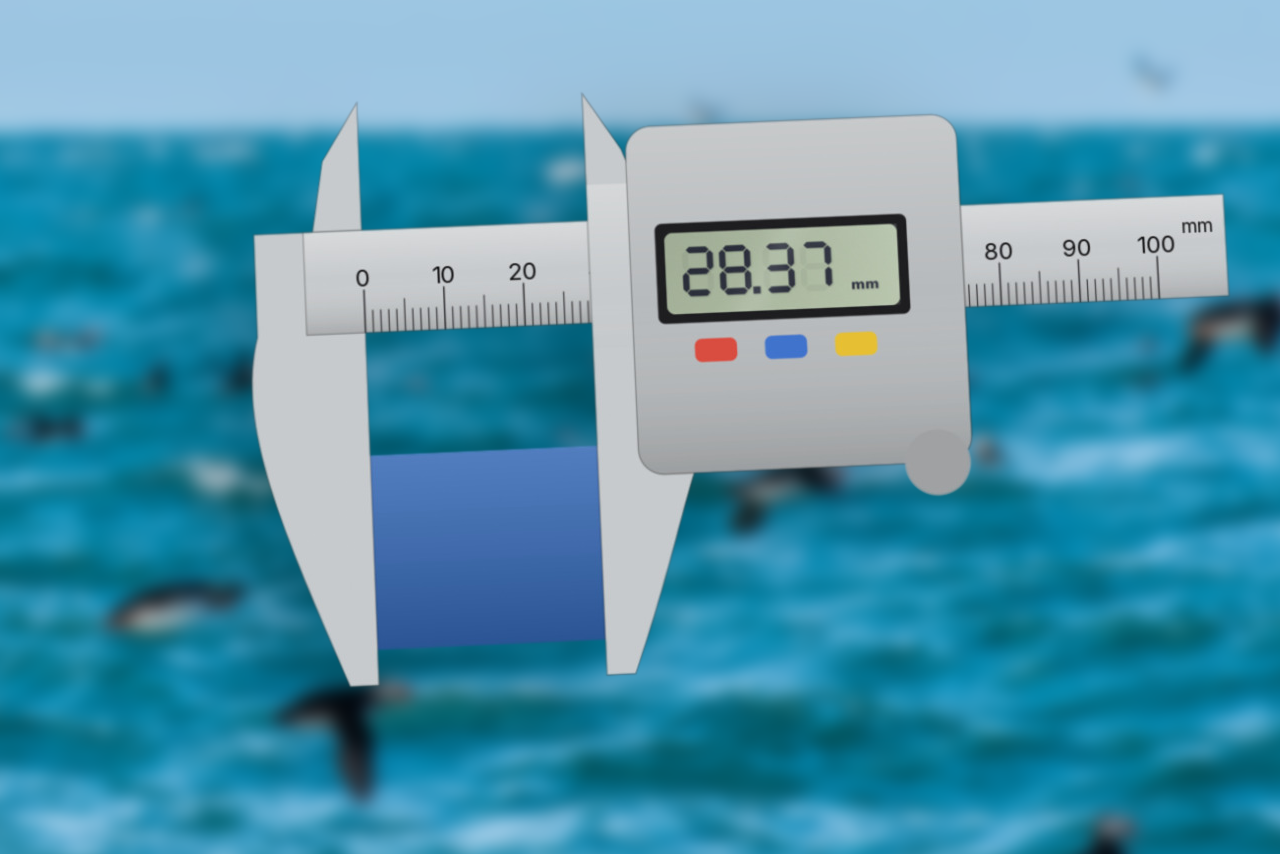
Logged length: 28.37 mm
